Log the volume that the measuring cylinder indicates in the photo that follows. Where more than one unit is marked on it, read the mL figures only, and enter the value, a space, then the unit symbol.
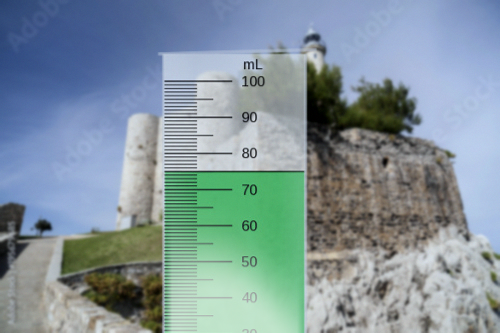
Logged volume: 75 mL
